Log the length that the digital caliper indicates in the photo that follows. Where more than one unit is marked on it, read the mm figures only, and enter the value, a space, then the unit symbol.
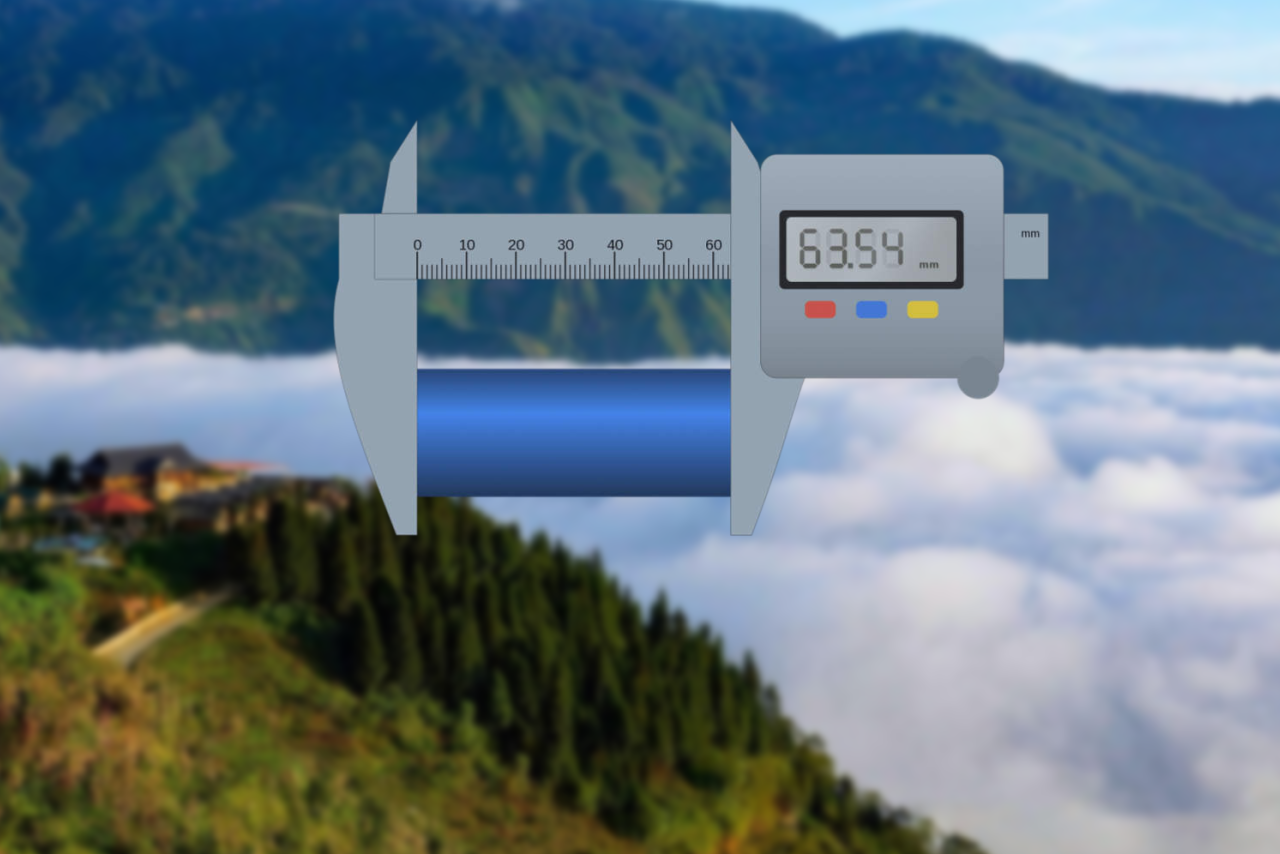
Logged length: 63.54 mm
